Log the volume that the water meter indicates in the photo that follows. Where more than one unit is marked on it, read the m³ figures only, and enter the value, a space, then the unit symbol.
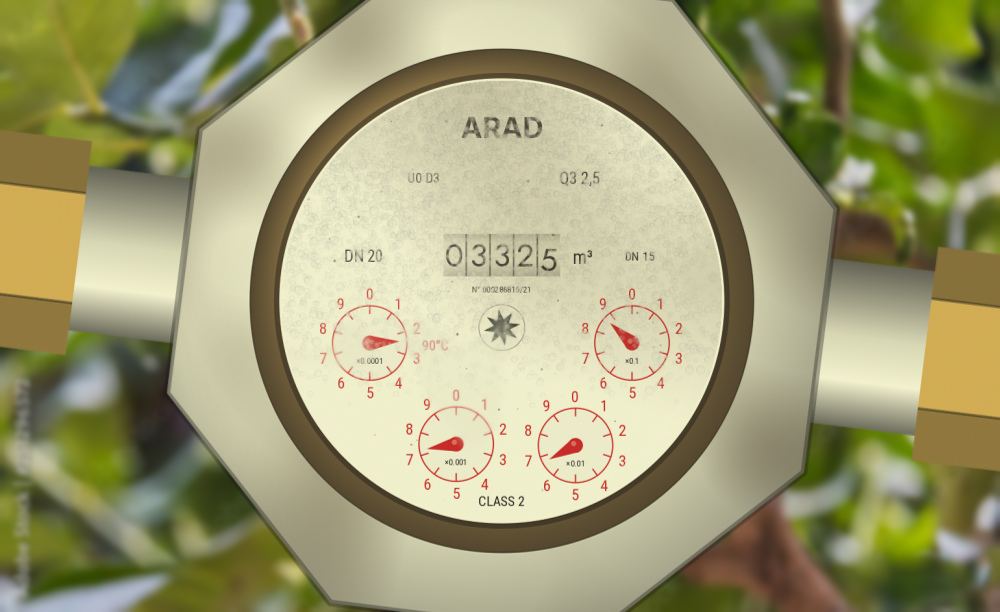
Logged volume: 3324.8672 m³
